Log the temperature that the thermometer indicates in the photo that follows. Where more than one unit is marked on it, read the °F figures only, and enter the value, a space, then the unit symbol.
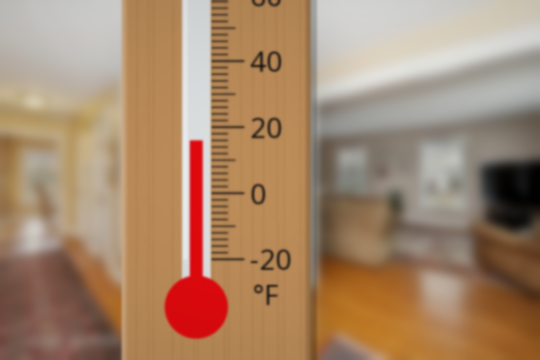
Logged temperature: 16 °F
